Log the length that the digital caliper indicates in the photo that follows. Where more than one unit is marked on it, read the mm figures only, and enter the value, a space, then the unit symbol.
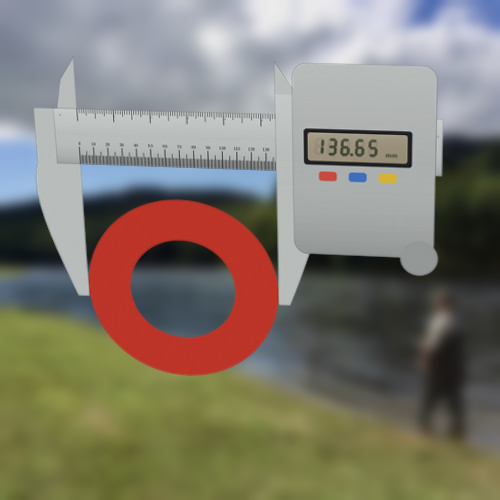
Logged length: 136.65 mm
